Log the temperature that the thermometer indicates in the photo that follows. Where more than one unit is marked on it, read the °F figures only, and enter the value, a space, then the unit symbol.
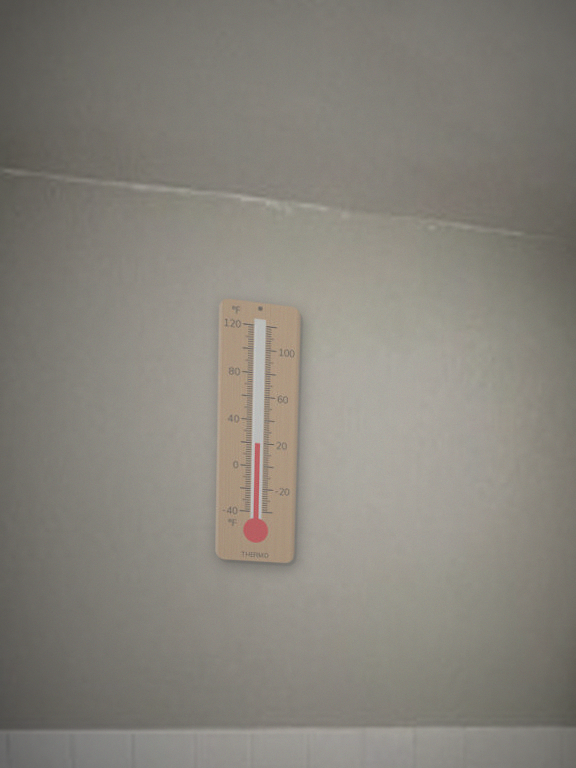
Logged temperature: 20 °F
